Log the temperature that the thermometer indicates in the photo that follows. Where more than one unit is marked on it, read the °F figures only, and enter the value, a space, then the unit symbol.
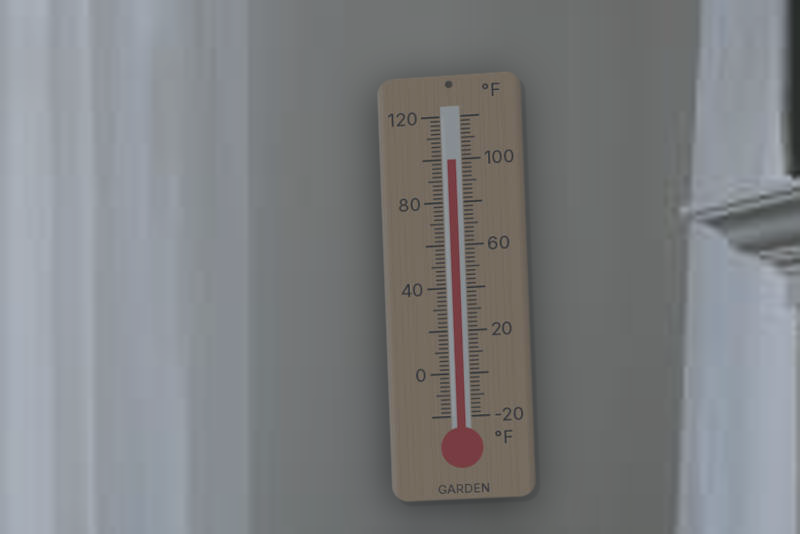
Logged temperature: 100 °F
